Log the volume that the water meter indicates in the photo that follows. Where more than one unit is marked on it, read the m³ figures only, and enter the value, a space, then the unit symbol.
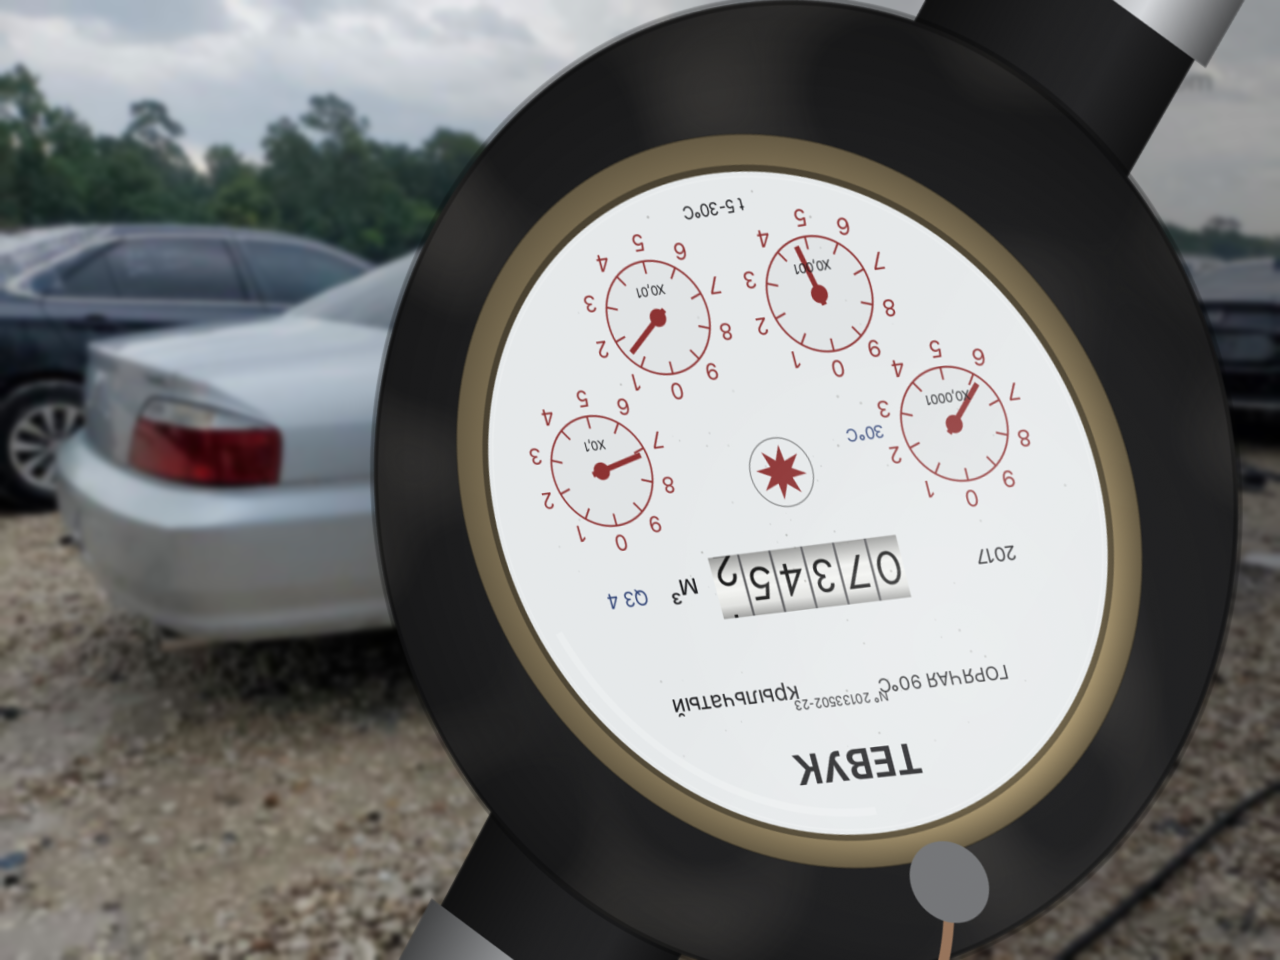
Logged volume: 73451.7146 m³
